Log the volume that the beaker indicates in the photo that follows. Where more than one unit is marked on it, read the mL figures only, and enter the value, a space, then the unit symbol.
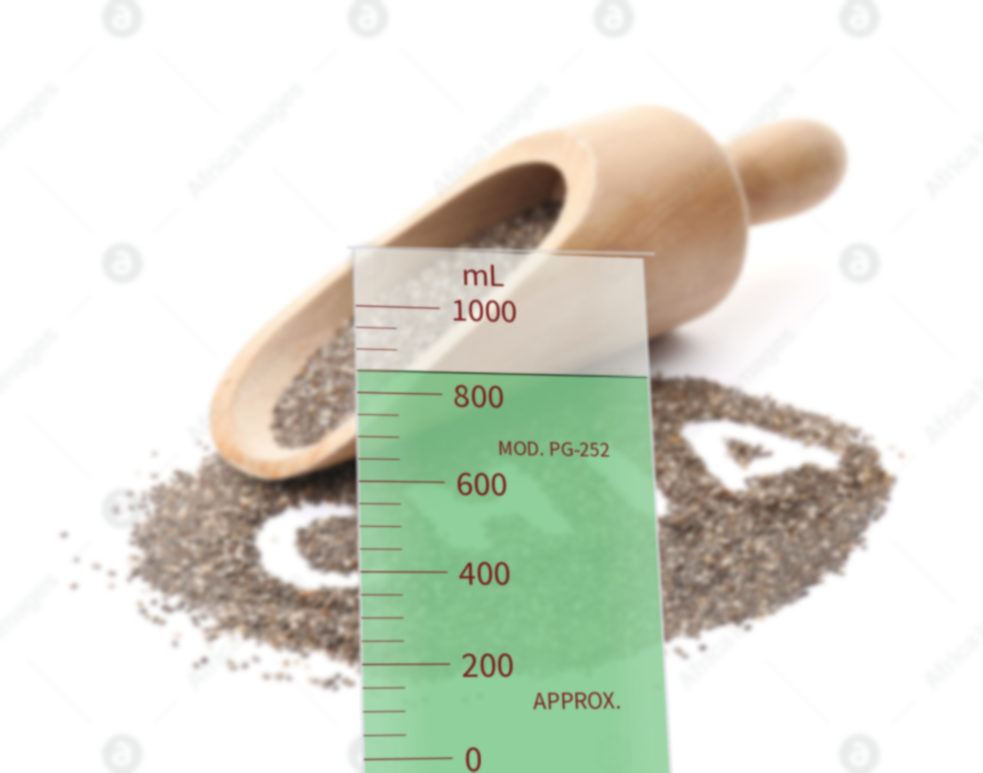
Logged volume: 850 mL
